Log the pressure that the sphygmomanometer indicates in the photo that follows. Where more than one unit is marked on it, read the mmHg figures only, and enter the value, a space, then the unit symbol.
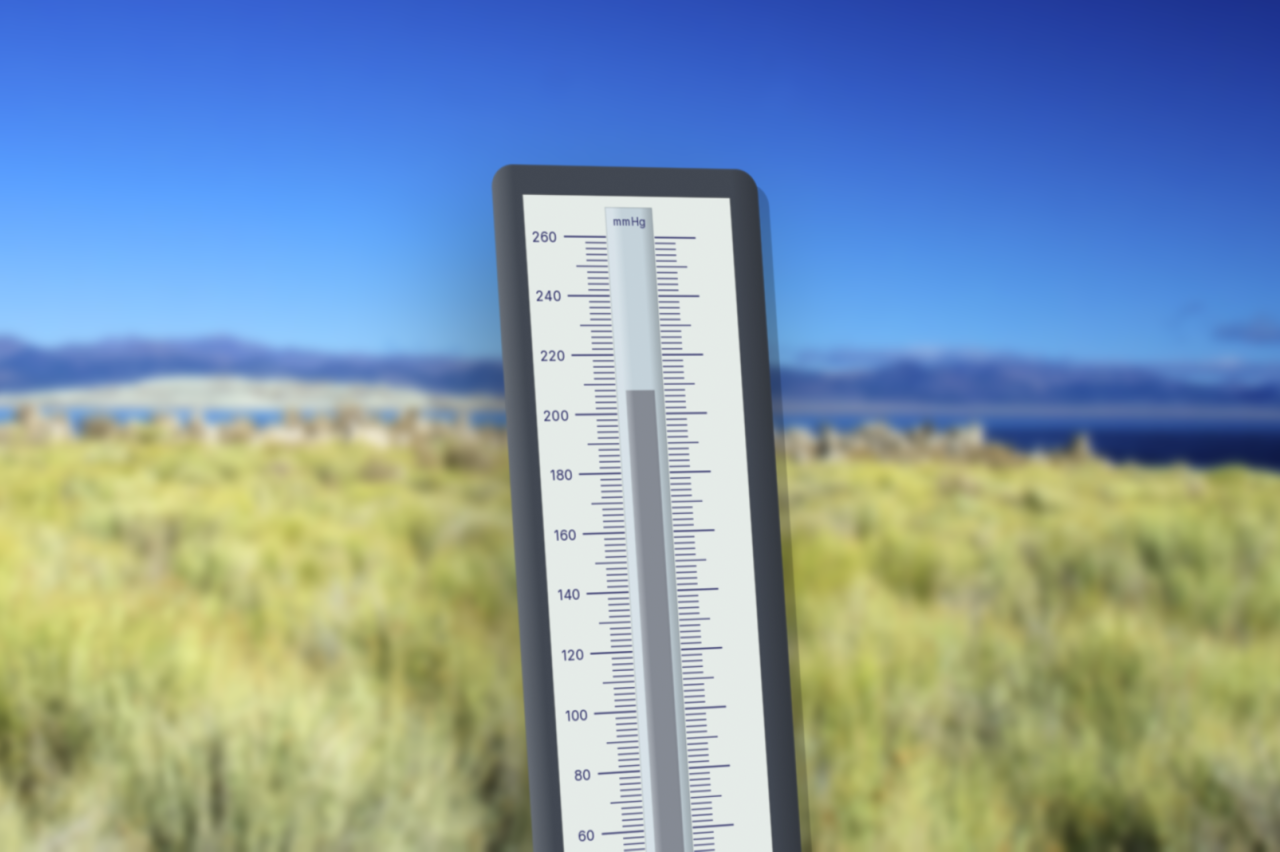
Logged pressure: 208 mmHg
